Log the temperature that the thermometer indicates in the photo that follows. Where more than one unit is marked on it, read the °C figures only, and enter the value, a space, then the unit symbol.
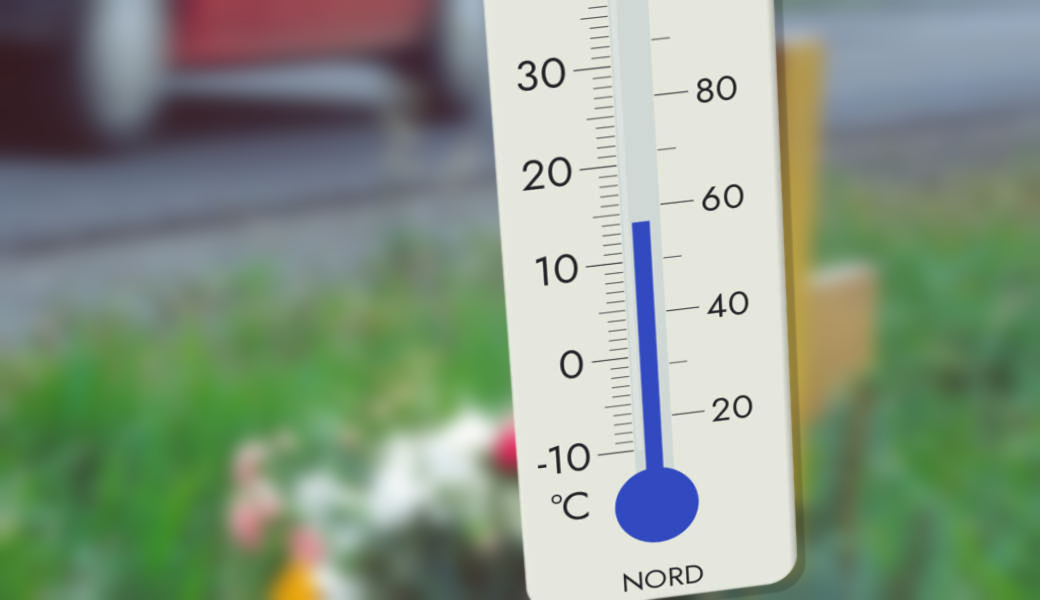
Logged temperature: 14 °C
